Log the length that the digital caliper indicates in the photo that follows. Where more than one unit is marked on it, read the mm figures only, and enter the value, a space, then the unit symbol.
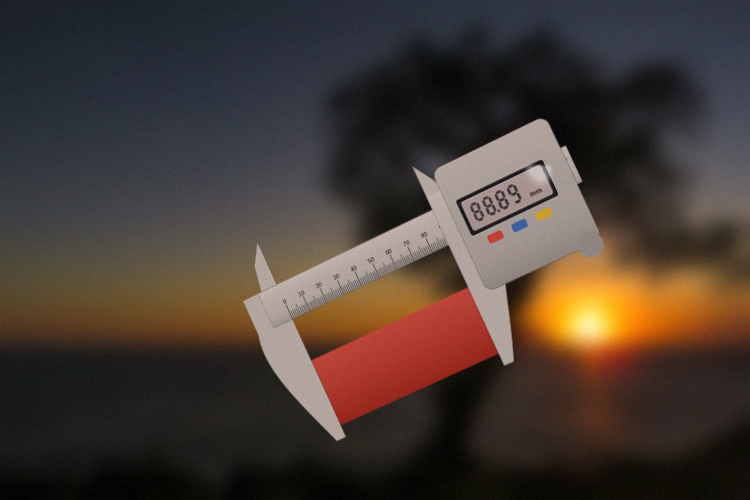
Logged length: 88.89 mm
